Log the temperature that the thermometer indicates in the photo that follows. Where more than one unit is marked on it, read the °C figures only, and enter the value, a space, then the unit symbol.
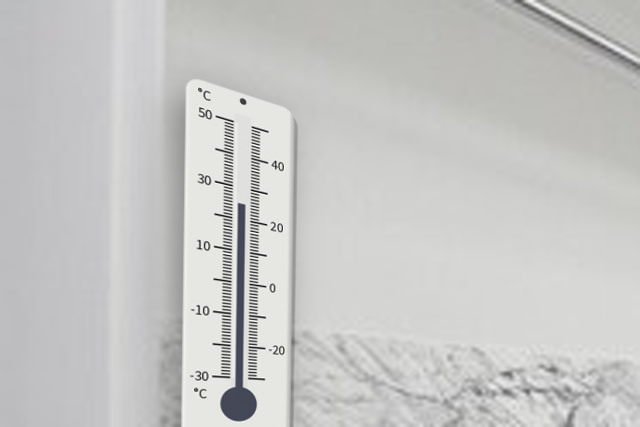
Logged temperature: 25 °C
